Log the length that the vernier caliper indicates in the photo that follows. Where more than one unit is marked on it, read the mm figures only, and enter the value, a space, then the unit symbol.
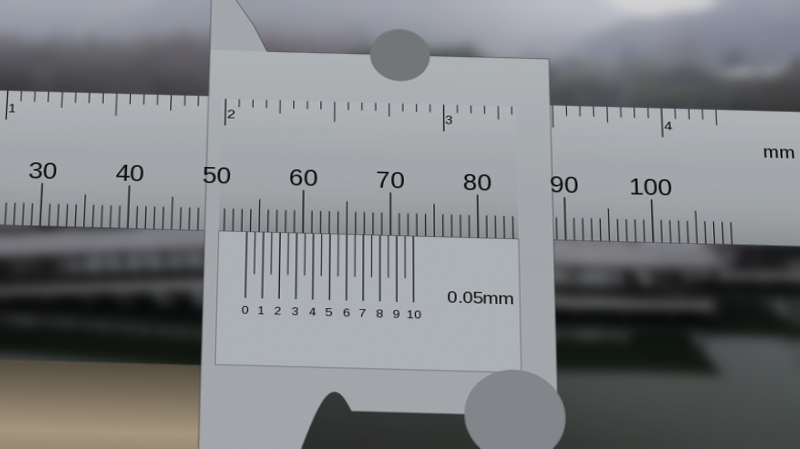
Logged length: 53.6 mm
